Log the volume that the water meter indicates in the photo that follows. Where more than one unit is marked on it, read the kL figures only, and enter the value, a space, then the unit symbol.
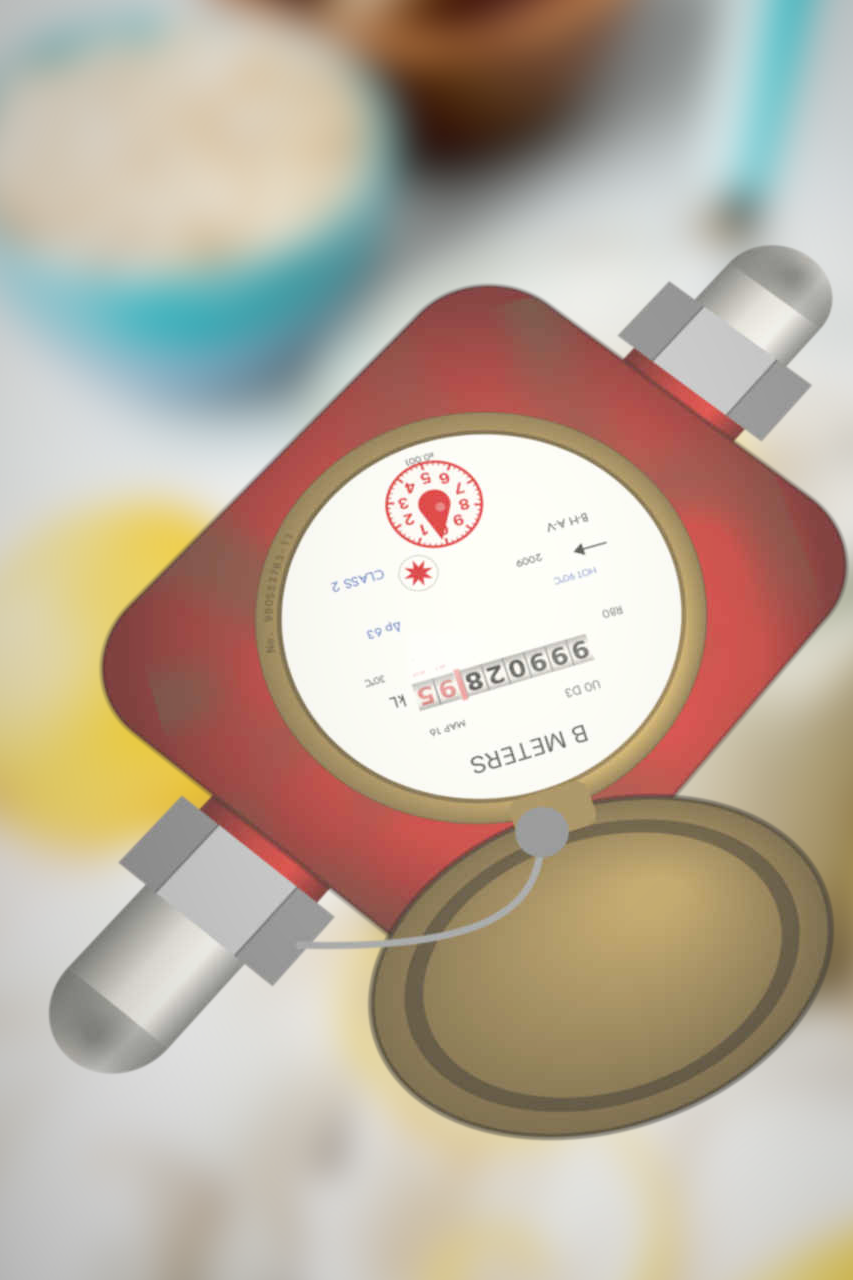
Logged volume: 999028.950 kL
